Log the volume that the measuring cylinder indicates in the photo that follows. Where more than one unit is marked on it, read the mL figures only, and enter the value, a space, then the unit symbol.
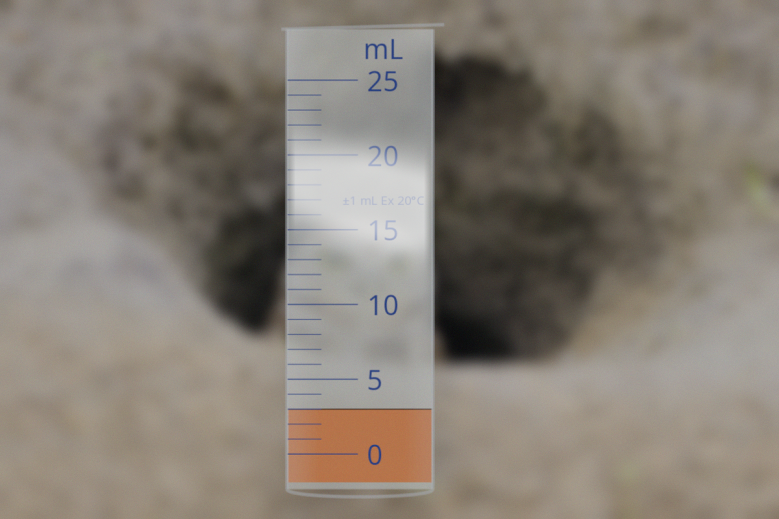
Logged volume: 3 mL
